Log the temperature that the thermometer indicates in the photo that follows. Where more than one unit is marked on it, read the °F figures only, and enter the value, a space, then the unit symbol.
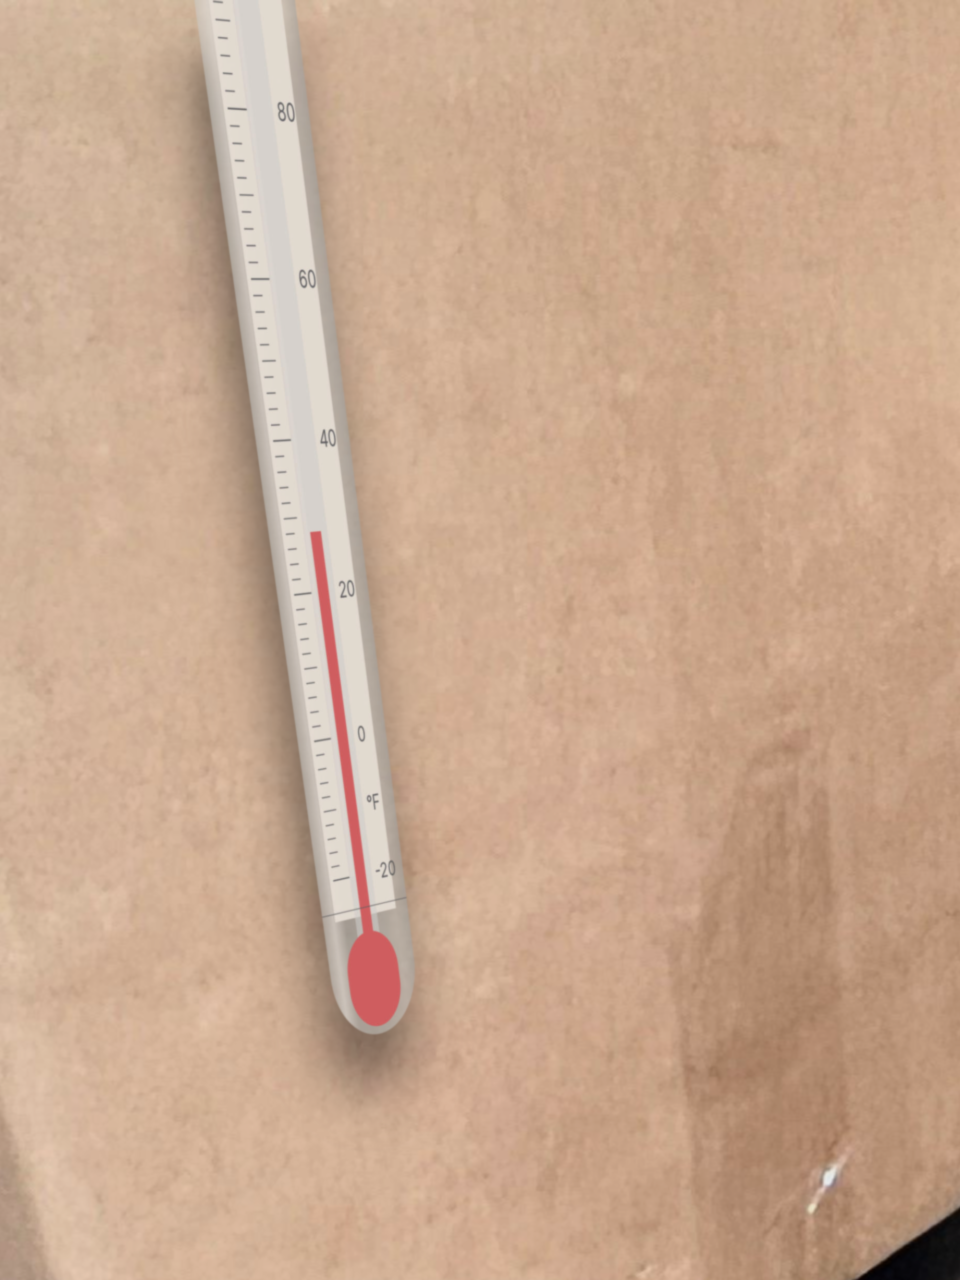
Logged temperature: 28 °F
